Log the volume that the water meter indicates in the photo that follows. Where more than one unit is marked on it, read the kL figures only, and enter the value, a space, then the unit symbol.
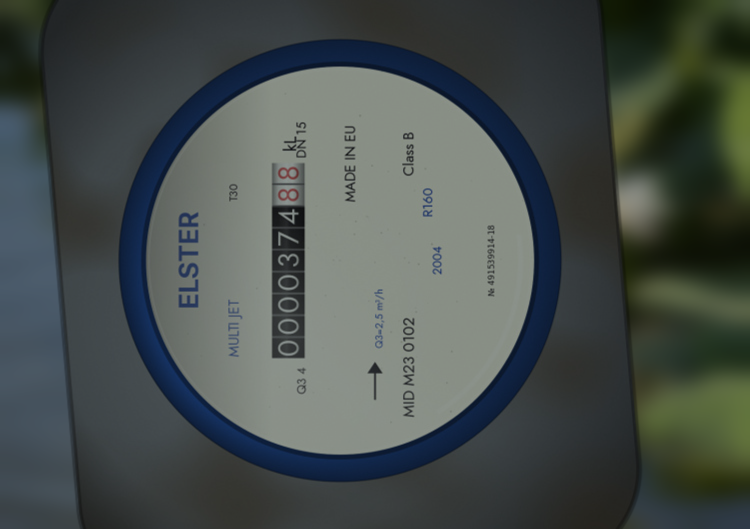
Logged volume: 374.88 kL
